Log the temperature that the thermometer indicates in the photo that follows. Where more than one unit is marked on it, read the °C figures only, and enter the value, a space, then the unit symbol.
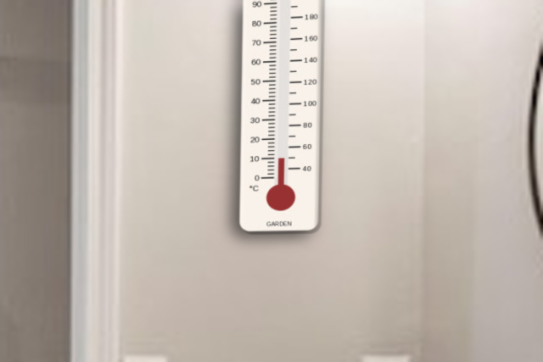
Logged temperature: 10 °C
